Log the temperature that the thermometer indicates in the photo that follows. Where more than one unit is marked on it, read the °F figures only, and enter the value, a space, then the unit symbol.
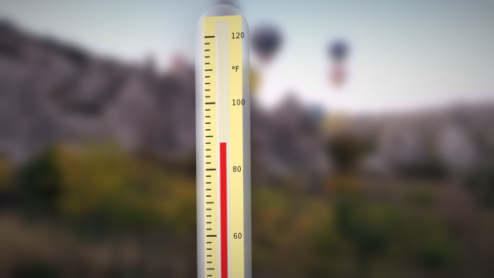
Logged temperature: 88 °F
